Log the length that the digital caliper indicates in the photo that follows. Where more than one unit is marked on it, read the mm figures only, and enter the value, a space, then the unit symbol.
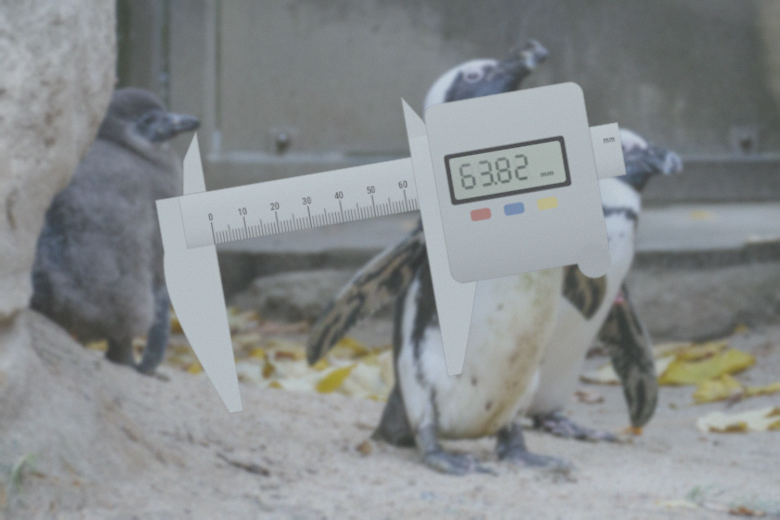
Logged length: 63.82 mm
